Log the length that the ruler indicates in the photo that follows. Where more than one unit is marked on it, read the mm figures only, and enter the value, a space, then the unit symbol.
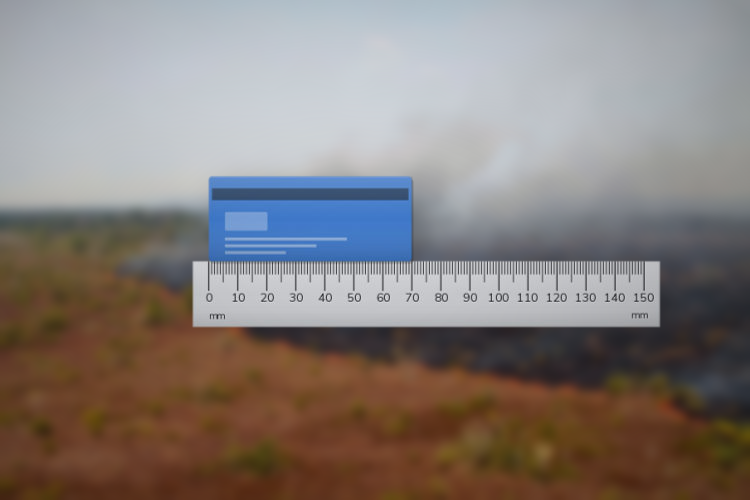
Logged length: 70 mm
